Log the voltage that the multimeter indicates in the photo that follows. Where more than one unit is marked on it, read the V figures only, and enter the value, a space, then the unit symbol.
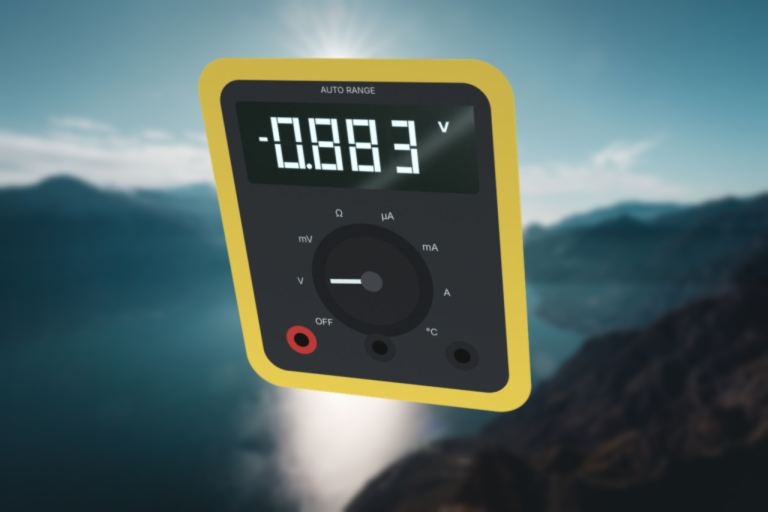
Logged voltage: -0.883 V
